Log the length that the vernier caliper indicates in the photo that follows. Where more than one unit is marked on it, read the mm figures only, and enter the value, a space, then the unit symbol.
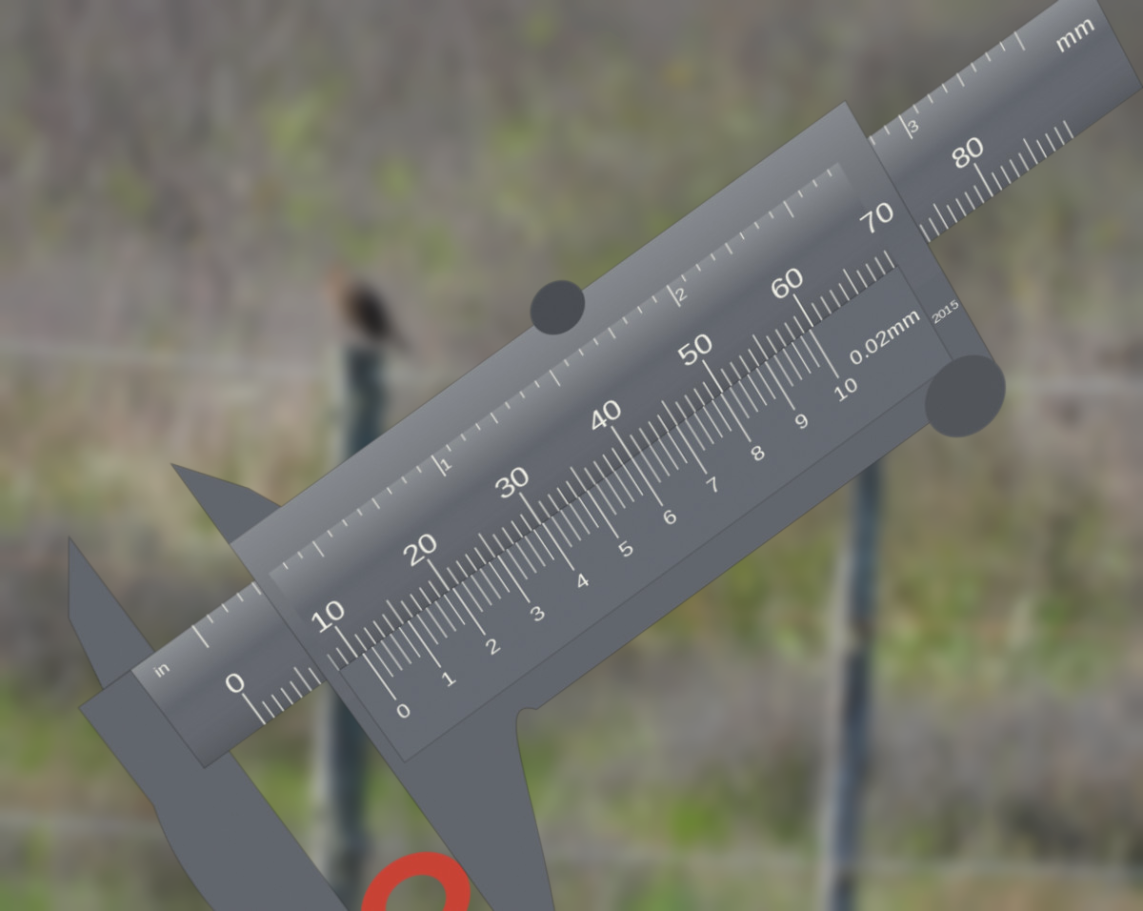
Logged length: 10.6 mm
